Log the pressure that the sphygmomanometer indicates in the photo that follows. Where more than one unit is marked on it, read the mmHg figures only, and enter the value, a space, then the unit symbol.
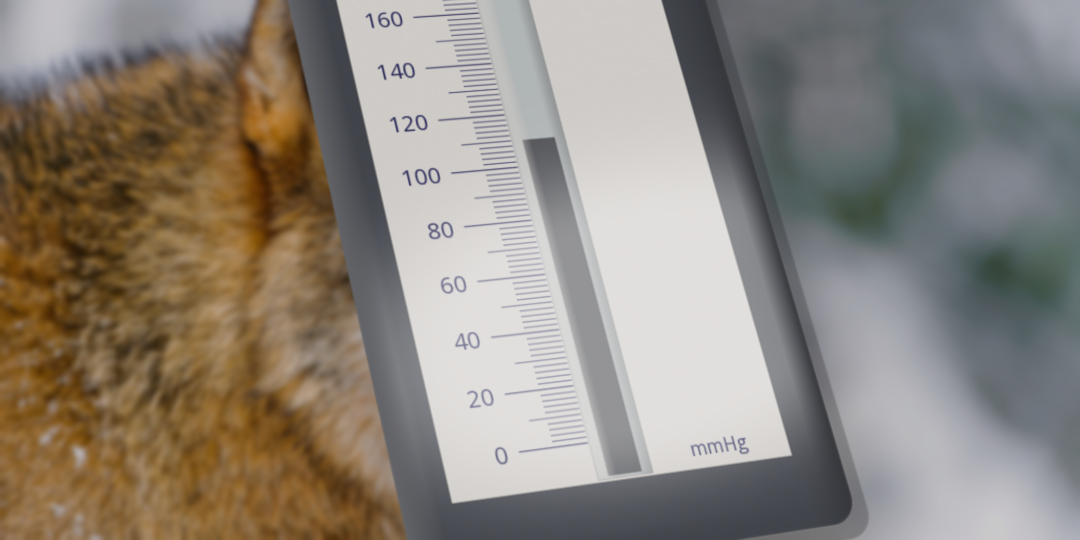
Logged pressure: 110 mmHg
